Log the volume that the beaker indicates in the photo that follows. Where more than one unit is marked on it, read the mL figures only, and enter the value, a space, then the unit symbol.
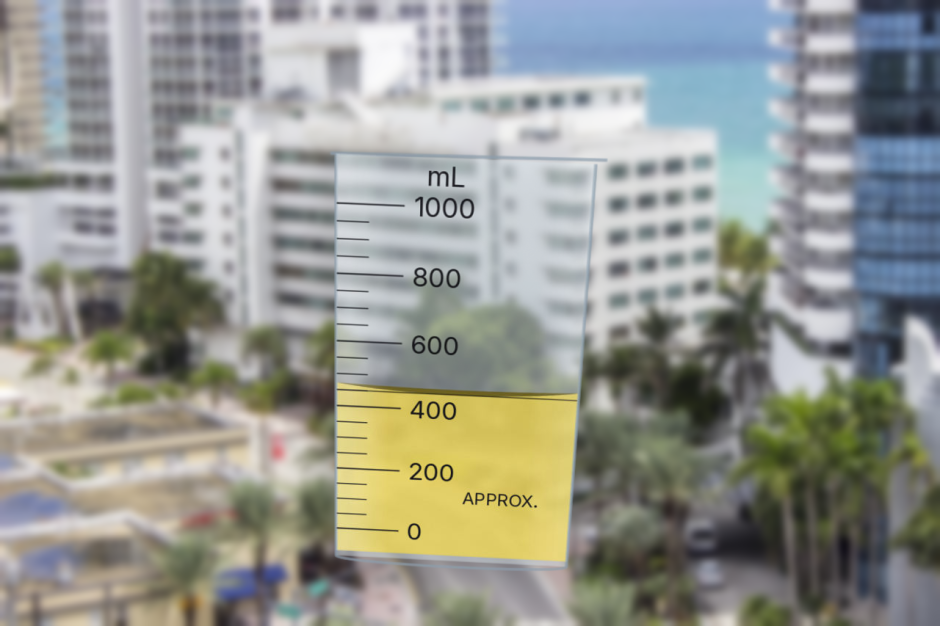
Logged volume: 450 mL
